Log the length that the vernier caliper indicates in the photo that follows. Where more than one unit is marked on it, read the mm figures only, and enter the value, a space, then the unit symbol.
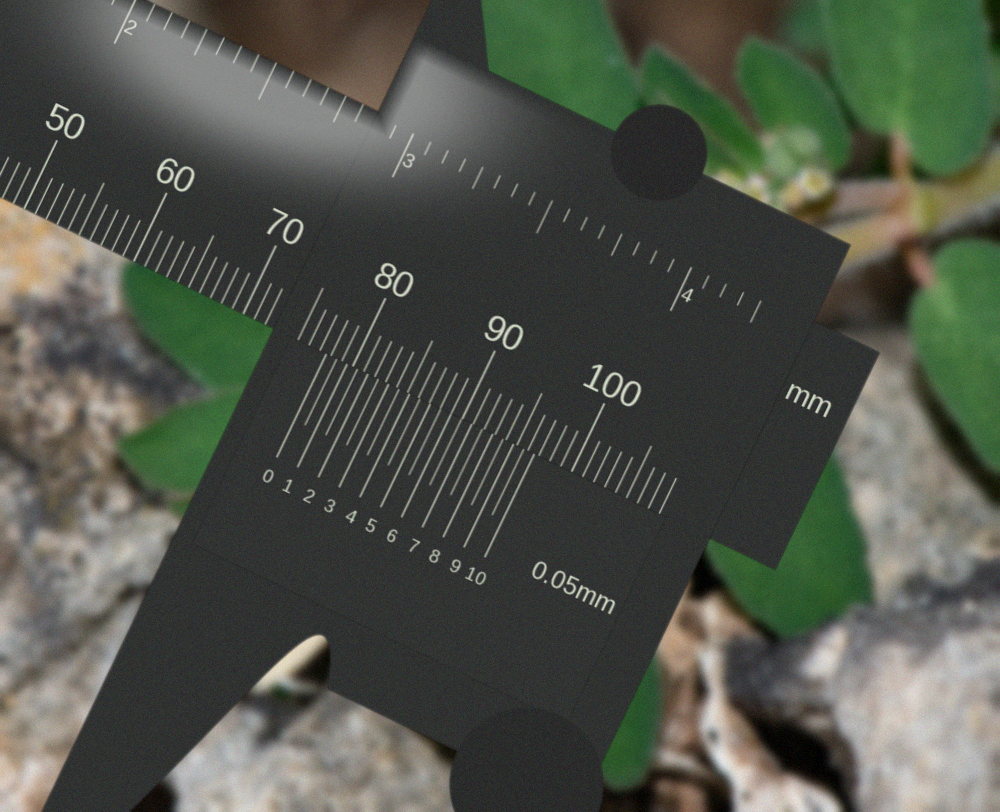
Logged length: 77.6 mm
